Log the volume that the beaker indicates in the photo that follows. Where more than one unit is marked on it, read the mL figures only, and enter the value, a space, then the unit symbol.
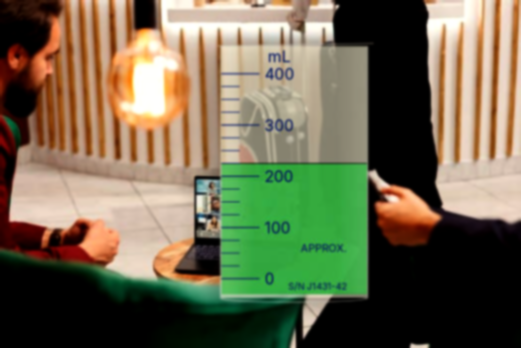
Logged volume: 225 mL
